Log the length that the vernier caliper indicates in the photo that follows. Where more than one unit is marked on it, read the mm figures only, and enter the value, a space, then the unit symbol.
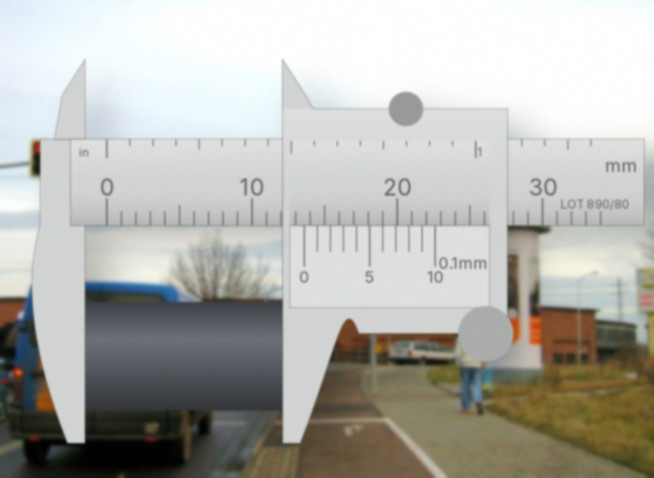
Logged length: 13.6 mm
